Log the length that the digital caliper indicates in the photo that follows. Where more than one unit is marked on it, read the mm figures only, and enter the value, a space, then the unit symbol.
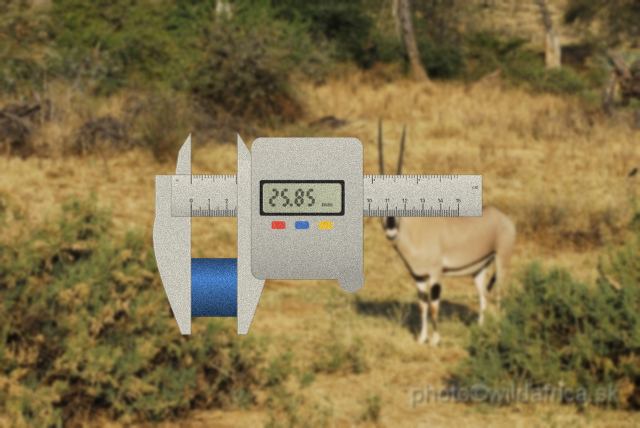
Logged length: 25.85 mm
